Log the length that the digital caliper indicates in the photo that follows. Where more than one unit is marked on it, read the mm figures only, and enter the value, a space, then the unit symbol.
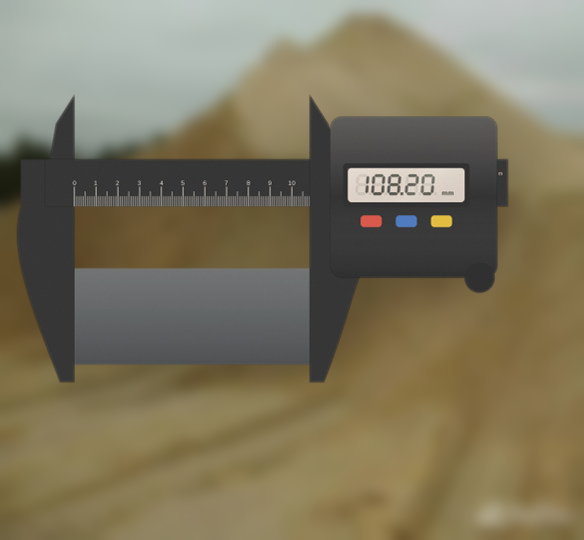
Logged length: 108.20 mm
